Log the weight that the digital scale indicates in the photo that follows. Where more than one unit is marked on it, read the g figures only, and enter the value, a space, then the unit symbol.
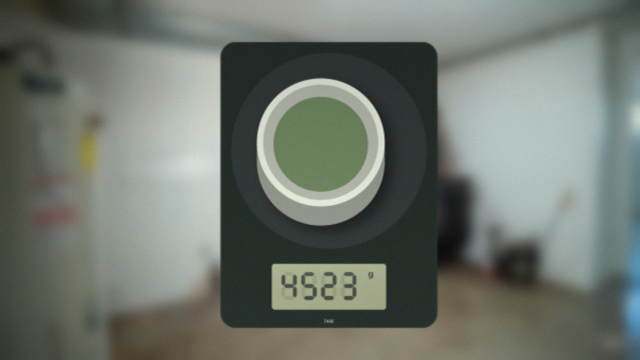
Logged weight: 4523 g
